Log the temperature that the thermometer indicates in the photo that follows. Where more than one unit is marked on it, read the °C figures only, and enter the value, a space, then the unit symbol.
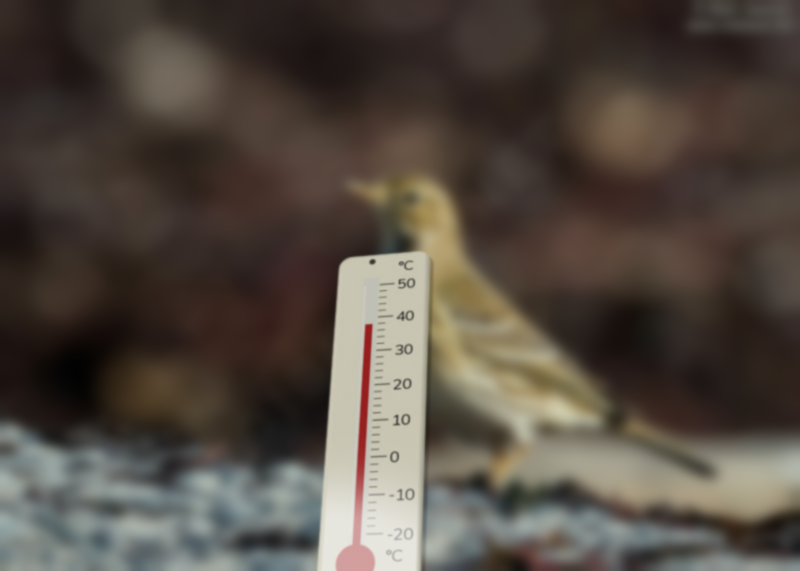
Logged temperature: 38 °C
